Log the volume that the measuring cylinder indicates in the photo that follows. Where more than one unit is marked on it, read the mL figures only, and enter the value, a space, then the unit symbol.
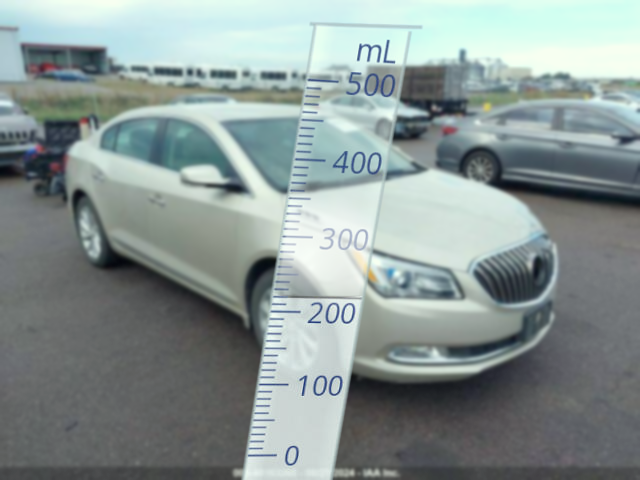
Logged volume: 220 mL
